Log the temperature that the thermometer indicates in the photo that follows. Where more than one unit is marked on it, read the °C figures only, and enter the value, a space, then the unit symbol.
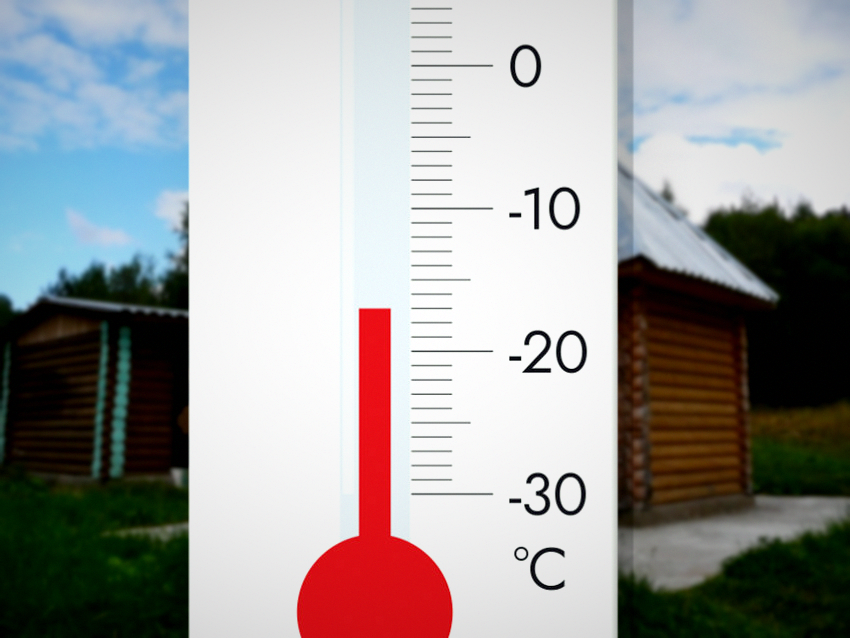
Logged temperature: -17 °C
